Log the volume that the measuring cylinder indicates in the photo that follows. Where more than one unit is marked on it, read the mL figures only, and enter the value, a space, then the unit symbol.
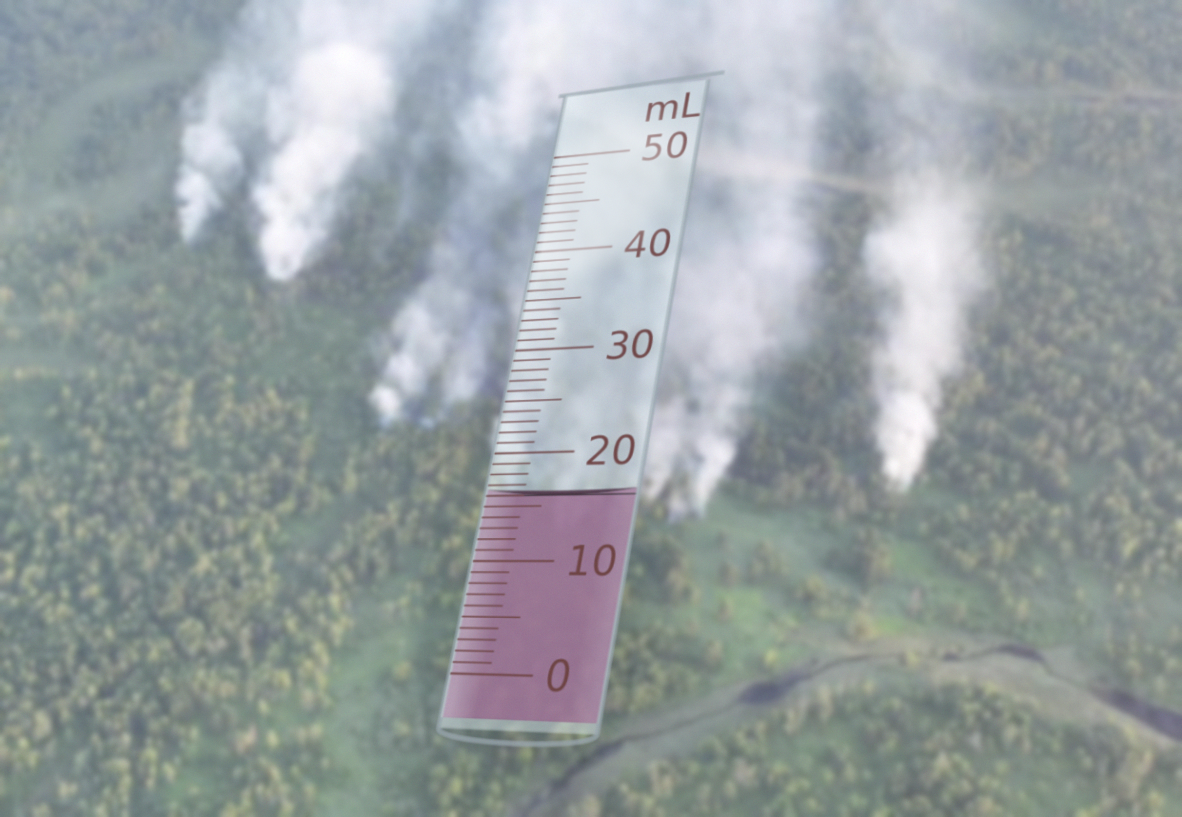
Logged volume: 16 mL
